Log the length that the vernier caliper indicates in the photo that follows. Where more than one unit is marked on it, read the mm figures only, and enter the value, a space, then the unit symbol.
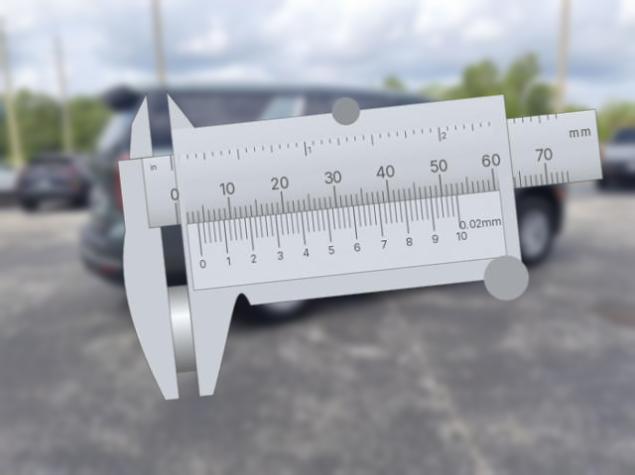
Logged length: 3.8 mm
